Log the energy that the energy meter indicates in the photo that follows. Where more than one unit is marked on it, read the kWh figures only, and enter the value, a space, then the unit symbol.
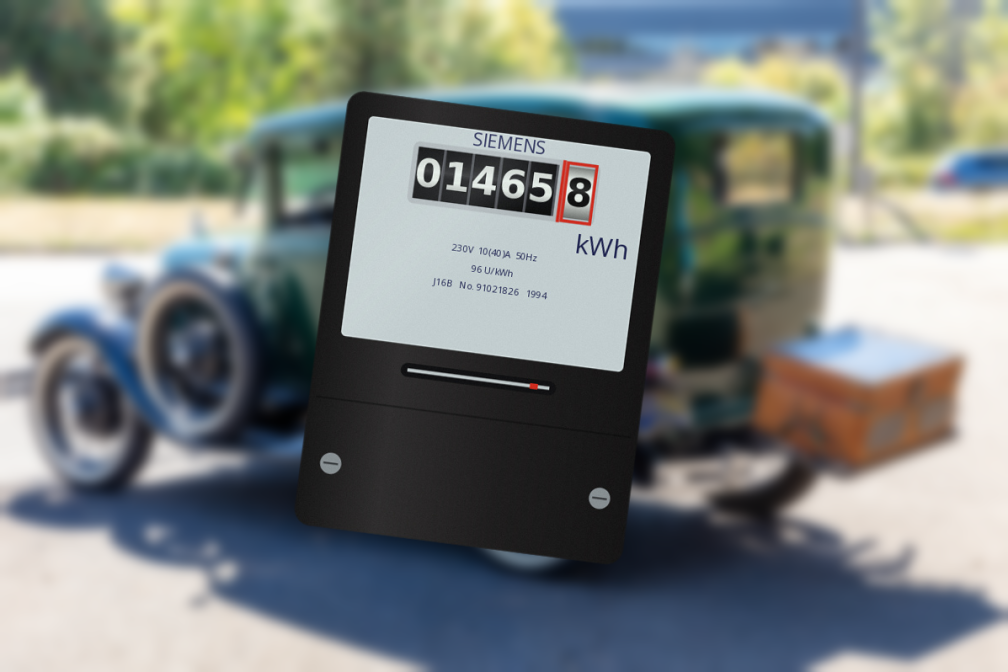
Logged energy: 1465.8 kWh
